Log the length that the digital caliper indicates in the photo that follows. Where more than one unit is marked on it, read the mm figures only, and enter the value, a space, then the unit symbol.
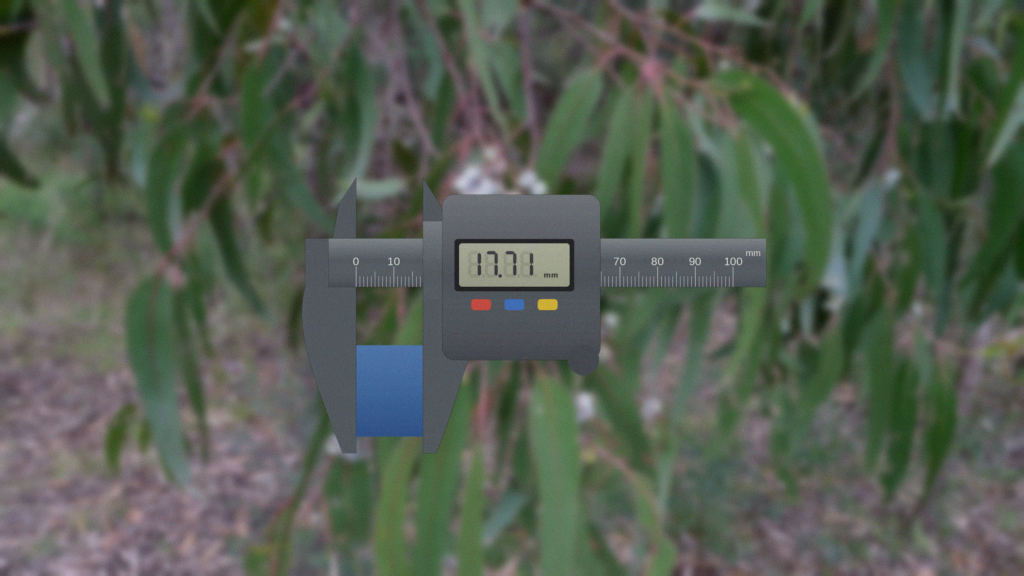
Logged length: 17.71 mm
